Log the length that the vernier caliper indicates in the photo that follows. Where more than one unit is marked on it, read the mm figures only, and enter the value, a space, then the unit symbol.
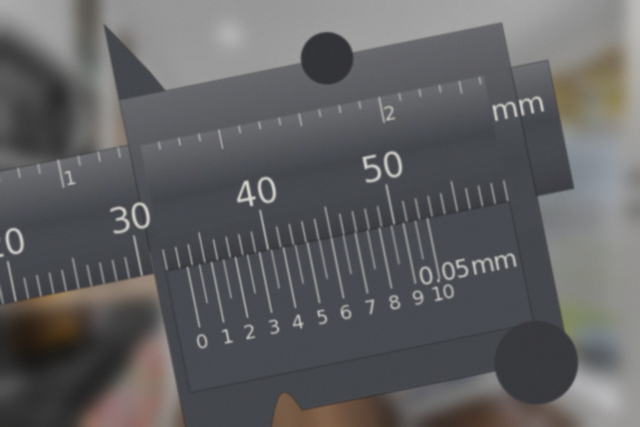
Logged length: 33.6 mm
